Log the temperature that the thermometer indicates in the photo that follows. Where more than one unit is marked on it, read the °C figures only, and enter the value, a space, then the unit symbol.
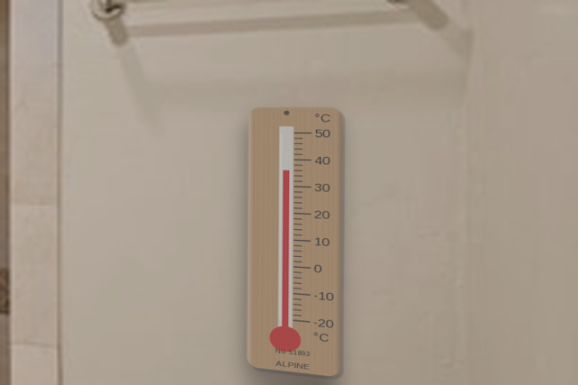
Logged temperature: 36 °C
